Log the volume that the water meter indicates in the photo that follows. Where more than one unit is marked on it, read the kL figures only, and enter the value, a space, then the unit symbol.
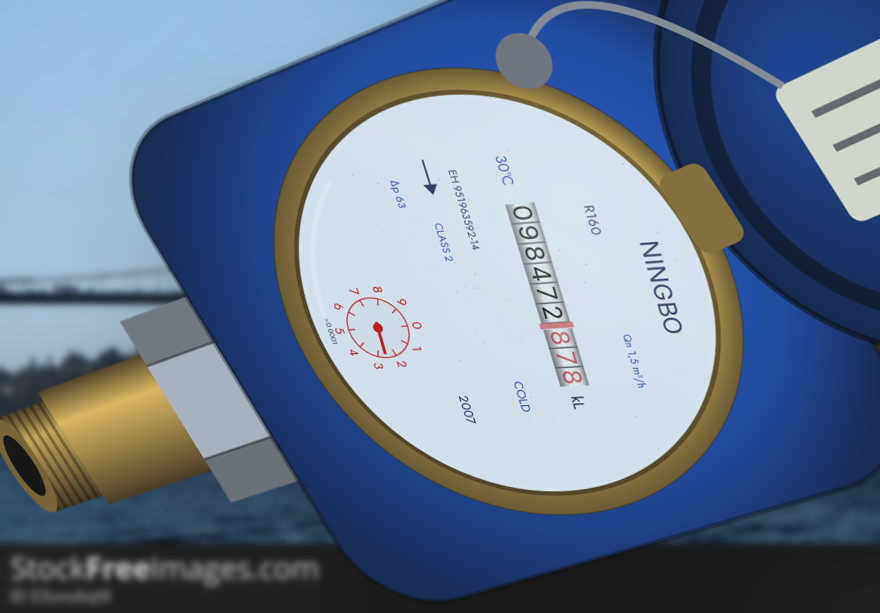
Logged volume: 98472.8782 kL
